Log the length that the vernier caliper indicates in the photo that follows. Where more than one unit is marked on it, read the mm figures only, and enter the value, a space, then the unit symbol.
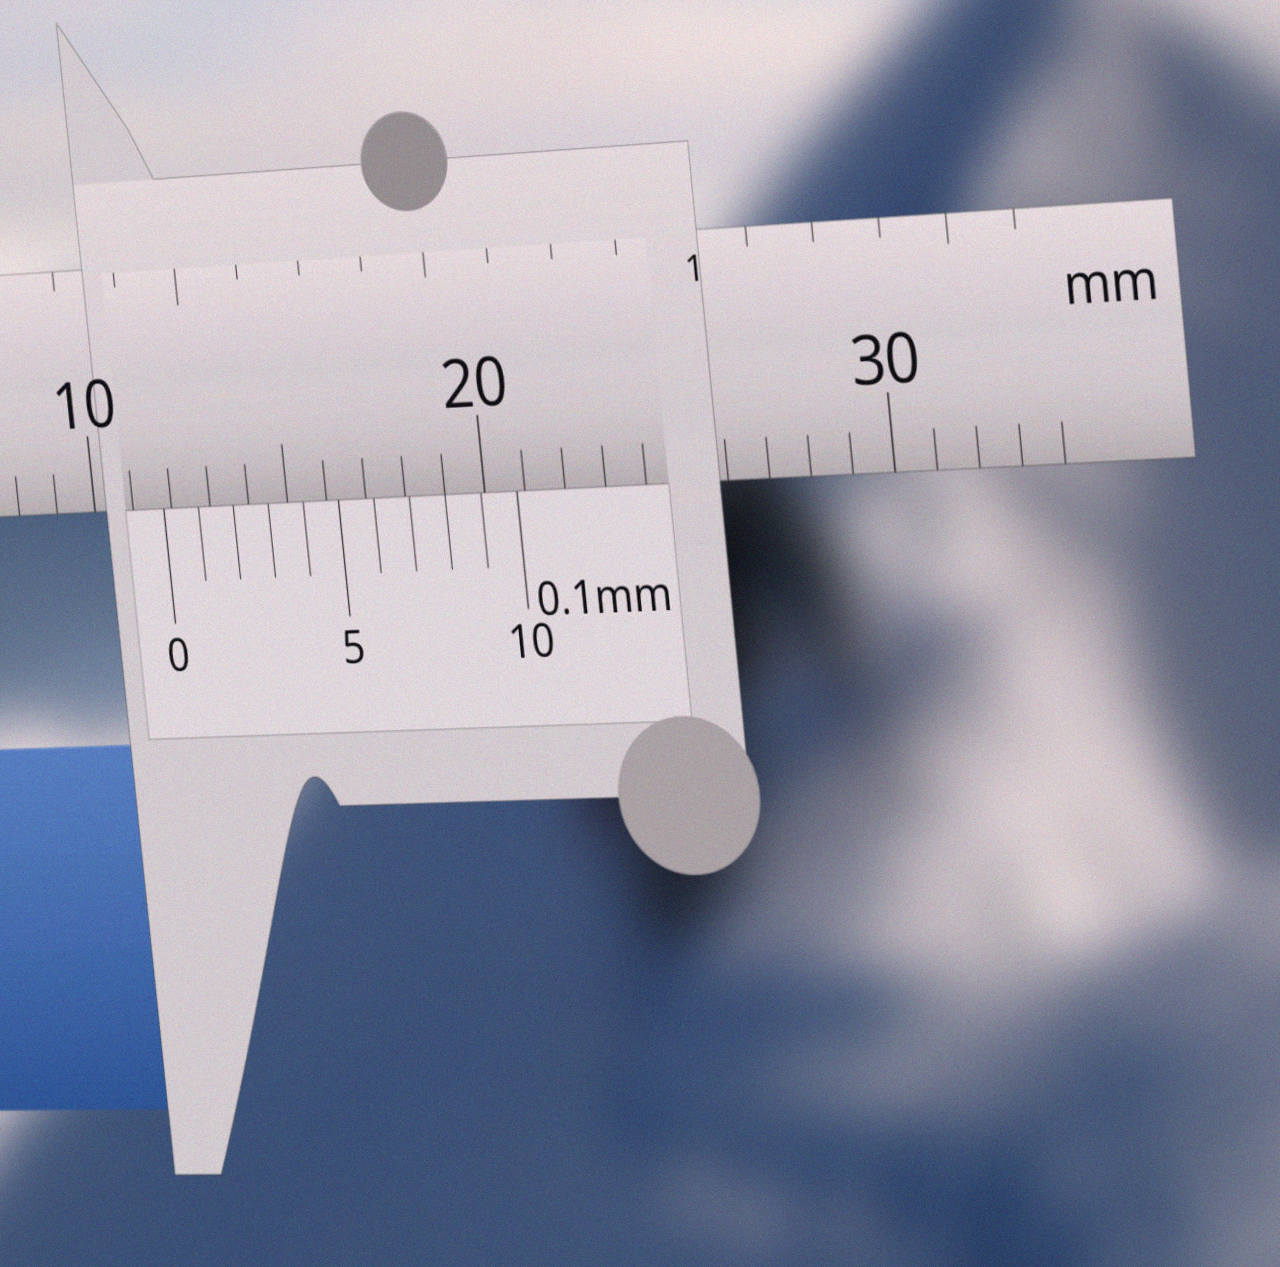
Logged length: 11.8 mm
